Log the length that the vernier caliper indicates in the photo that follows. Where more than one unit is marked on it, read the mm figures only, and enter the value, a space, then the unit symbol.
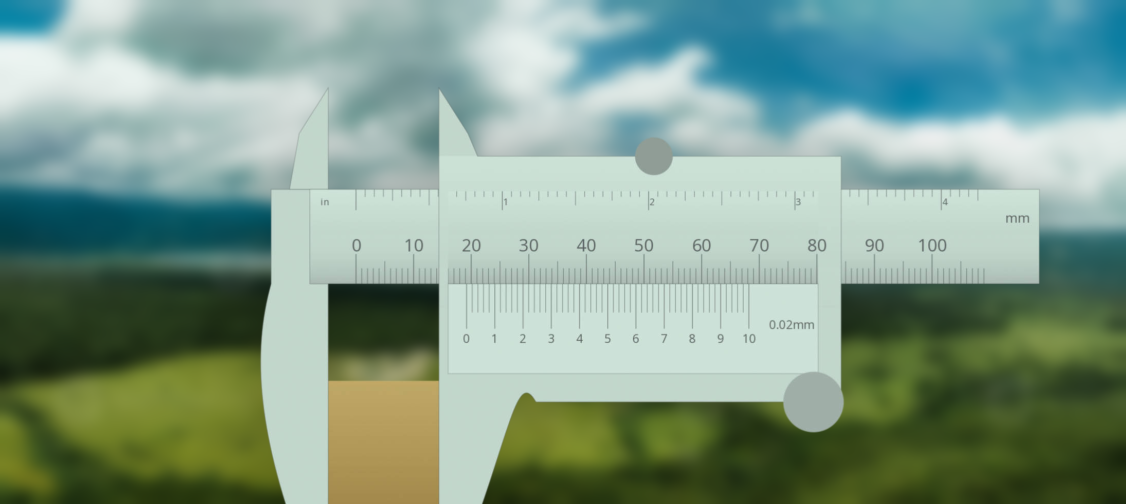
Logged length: 19.2 mm
